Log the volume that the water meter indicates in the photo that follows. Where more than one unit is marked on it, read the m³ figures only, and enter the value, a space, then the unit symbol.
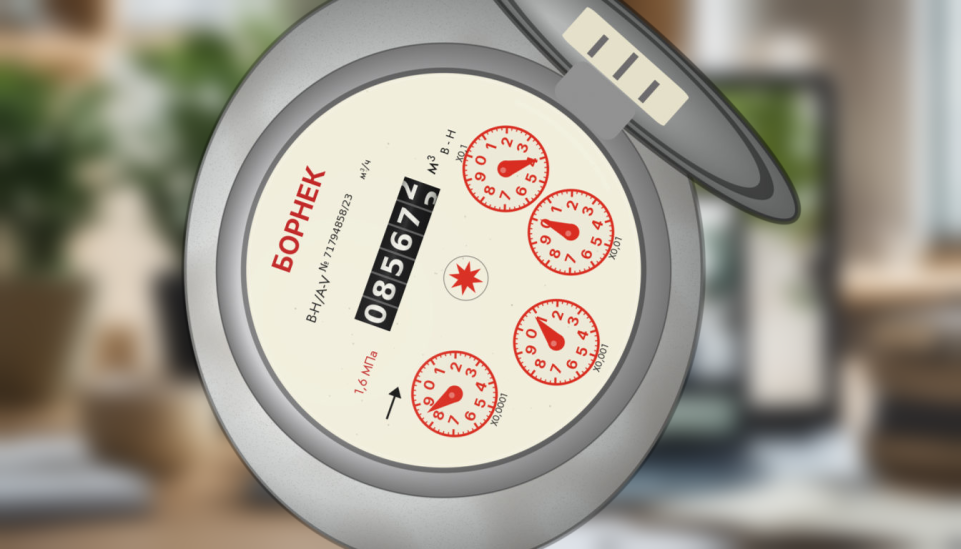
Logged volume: 85672.4008 m³
